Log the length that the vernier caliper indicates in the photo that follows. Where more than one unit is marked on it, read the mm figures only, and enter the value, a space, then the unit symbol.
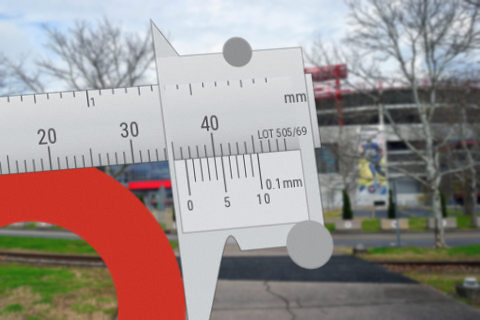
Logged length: 36.4 mm
